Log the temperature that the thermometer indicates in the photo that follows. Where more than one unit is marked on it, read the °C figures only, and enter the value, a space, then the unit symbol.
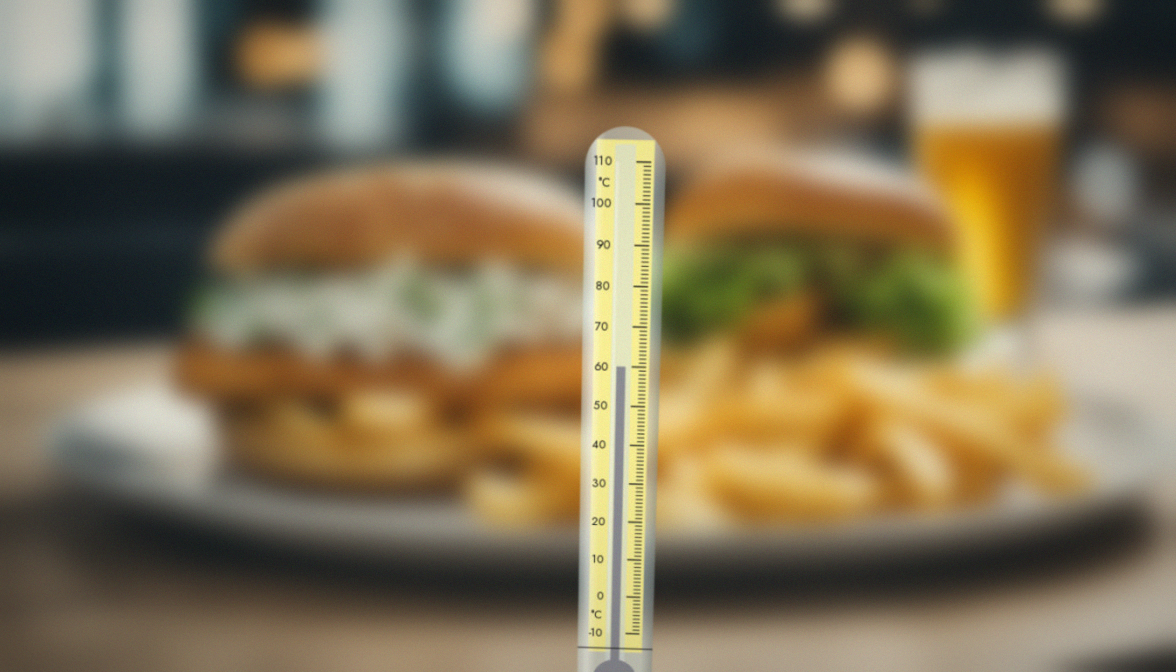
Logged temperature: 60 °C
